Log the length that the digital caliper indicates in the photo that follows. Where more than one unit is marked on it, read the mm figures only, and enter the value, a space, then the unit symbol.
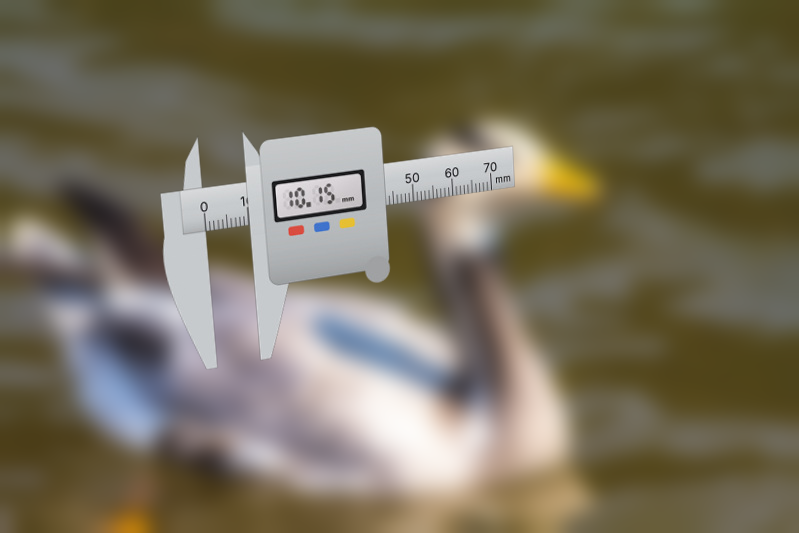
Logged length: 10.15 mm
